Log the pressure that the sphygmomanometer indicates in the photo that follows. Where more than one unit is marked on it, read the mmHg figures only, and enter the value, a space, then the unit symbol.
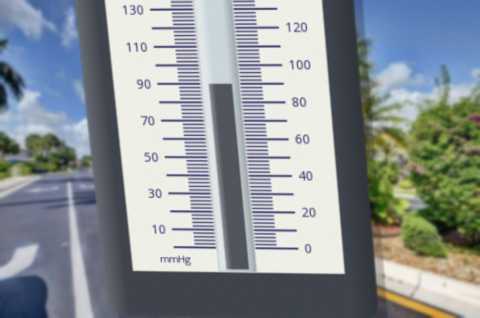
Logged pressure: 90 mmHg
